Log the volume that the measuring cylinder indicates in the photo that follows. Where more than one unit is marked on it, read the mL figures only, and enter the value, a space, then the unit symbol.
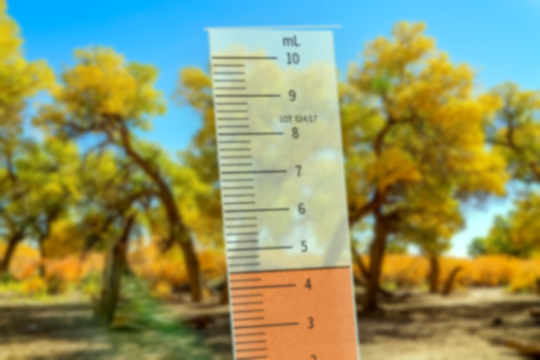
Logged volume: 4.4 mL
